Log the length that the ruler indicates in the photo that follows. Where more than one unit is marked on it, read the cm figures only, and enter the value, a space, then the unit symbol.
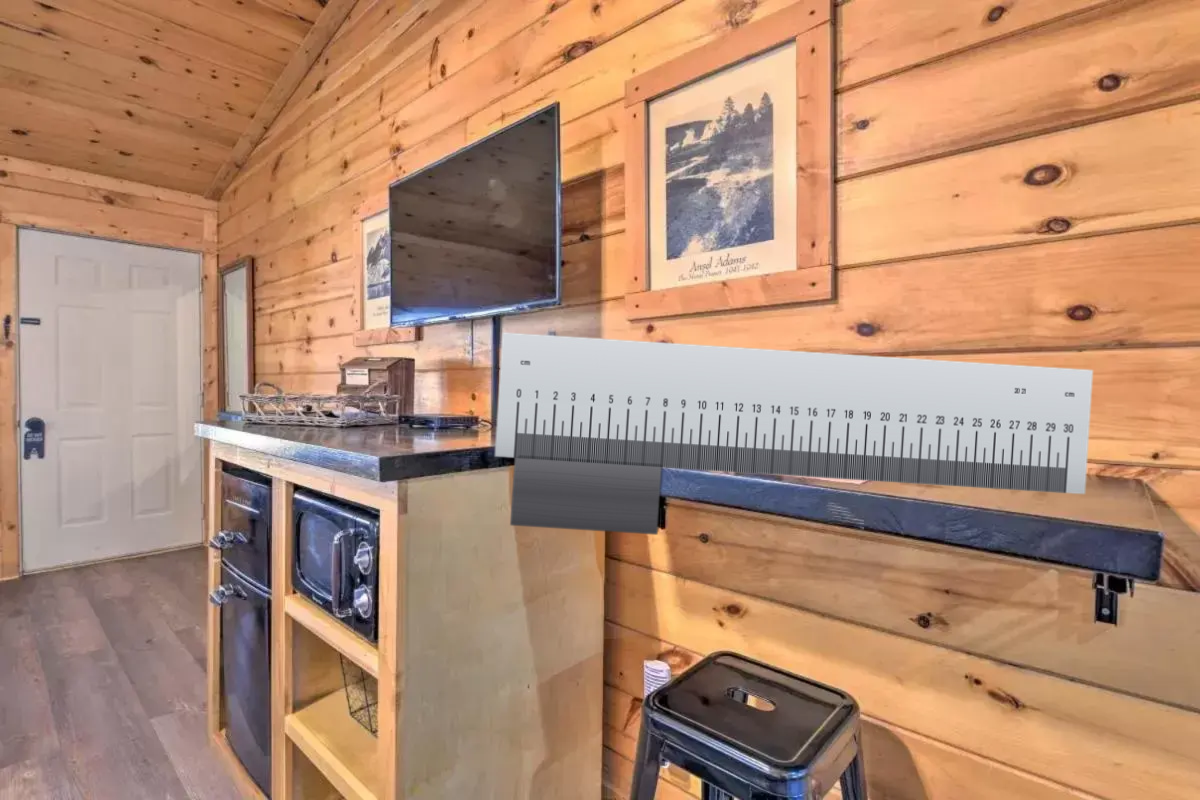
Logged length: 8 cm
